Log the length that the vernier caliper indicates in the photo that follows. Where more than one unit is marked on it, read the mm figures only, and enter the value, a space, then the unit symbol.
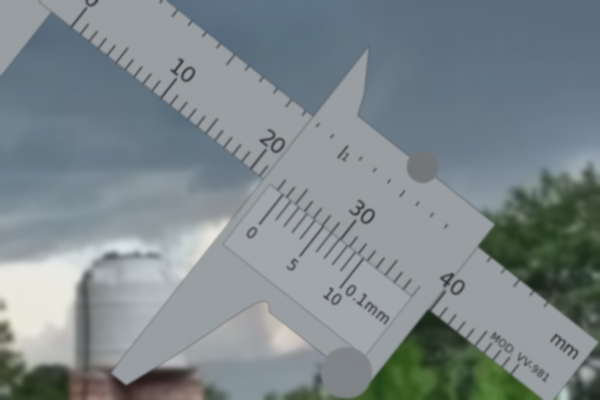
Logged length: 23.6 mm
